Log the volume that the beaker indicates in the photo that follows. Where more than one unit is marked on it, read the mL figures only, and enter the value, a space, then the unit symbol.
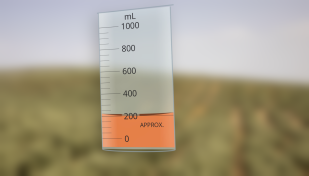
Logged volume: 200 mL
